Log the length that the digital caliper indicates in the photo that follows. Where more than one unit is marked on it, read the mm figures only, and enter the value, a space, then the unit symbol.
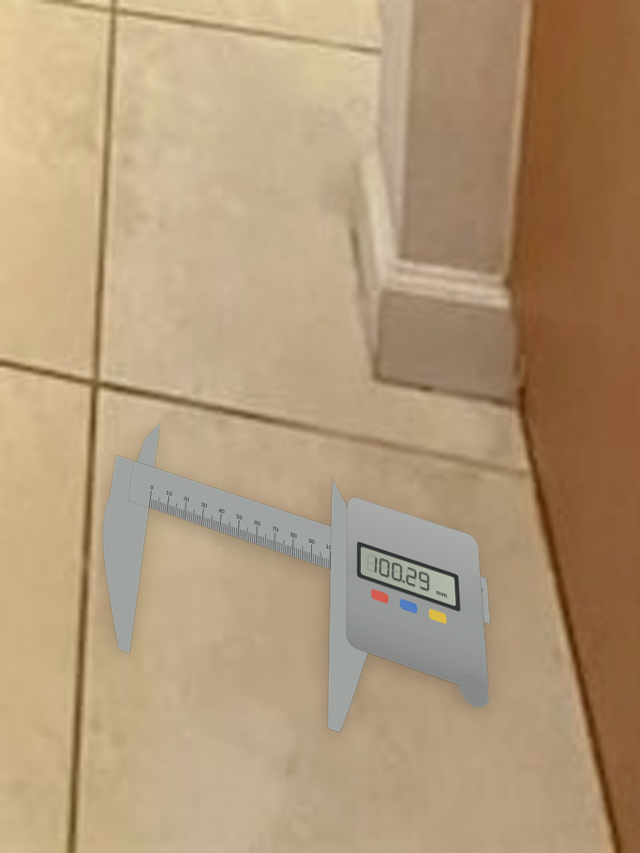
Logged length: 100.29 mm
